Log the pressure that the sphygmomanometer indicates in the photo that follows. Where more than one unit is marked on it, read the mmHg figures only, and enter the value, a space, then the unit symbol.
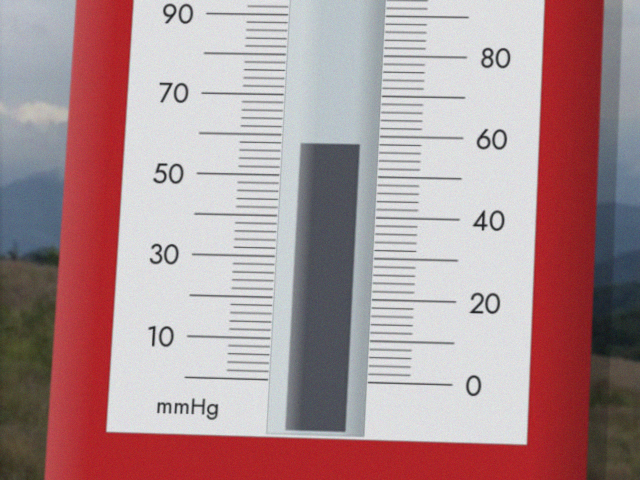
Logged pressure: 58 mmHg
